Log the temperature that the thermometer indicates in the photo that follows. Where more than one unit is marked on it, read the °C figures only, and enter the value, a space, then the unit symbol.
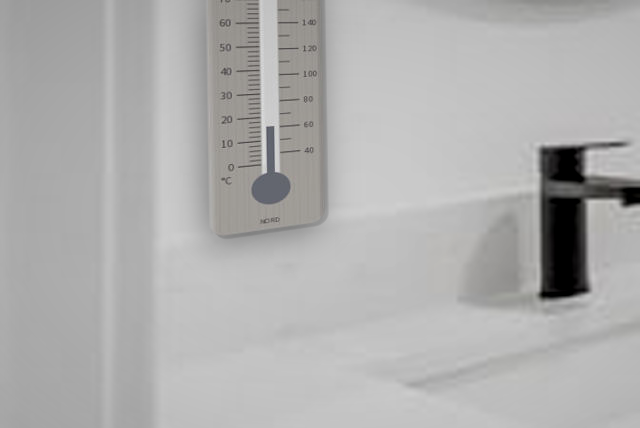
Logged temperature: 16 °C
